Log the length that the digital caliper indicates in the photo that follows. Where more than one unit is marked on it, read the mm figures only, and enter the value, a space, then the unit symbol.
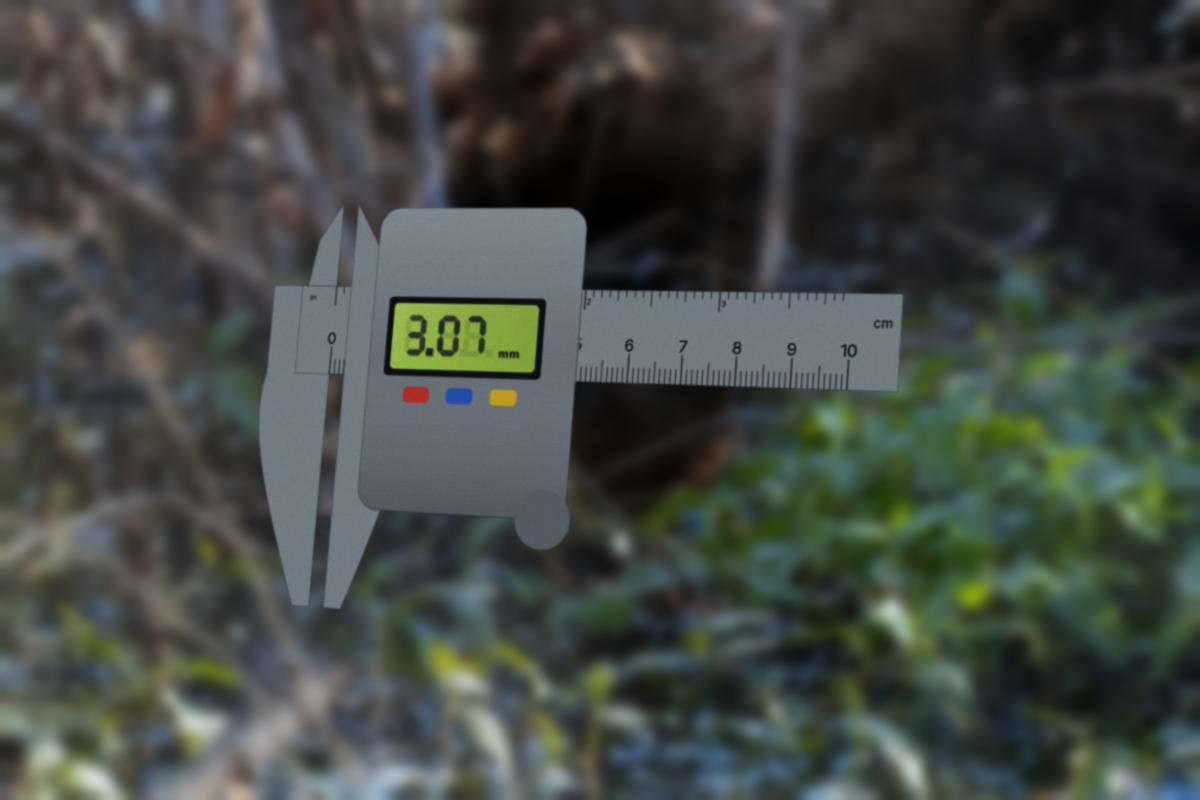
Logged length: 3.07 mm
